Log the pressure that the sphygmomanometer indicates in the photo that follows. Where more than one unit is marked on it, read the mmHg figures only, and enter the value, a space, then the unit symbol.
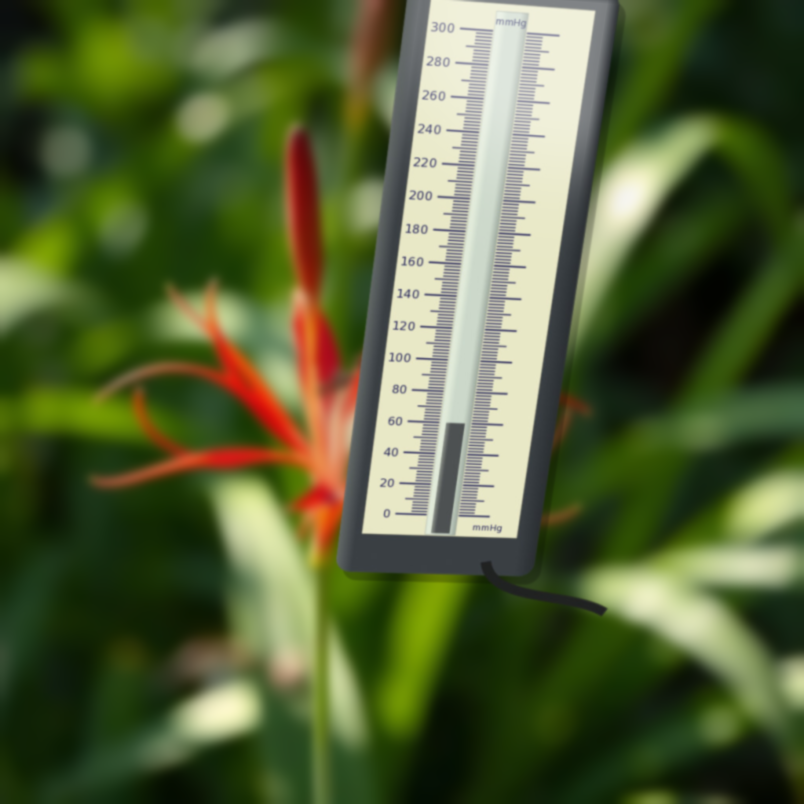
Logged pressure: 60 mmHg
